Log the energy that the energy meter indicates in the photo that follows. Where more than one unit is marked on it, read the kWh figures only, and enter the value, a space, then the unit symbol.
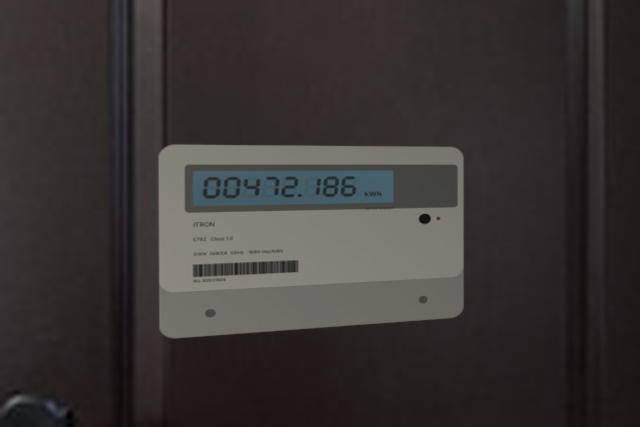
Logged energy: 472.186 kWh
